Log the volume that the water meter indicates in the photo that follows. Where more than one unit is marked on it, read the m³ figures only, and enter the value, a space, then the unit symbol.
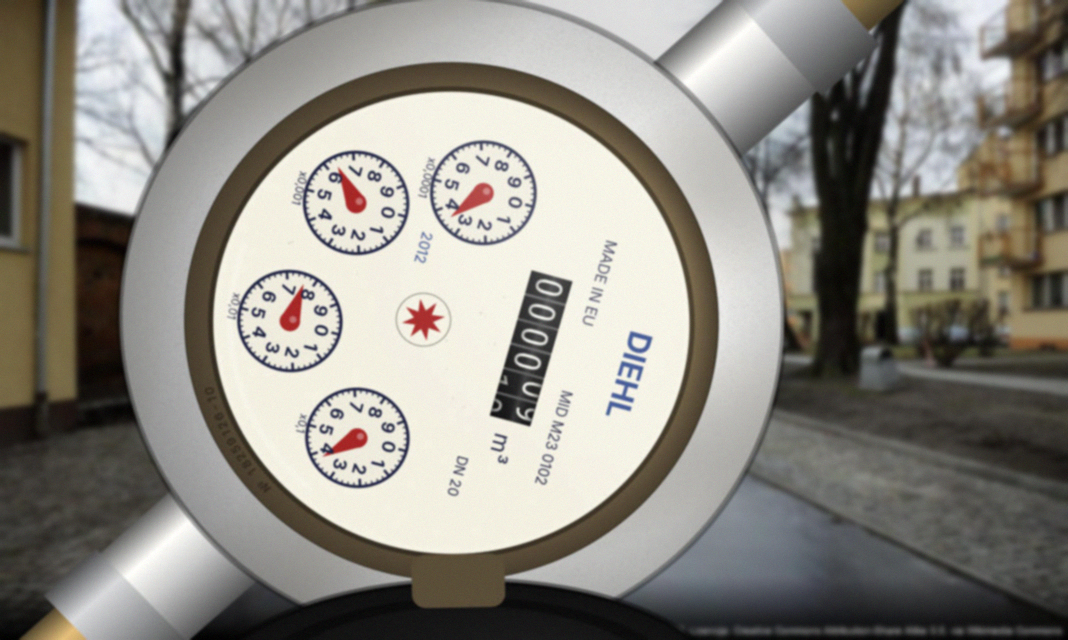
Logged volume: 9.3763 m³
